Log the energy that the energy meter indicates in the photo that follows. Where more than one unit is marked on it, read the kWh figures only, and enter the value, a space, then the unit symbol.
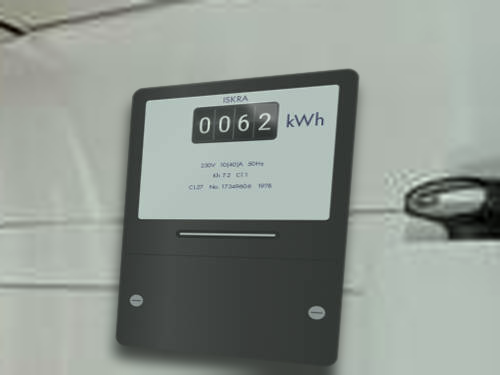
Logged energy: 62 kWh
